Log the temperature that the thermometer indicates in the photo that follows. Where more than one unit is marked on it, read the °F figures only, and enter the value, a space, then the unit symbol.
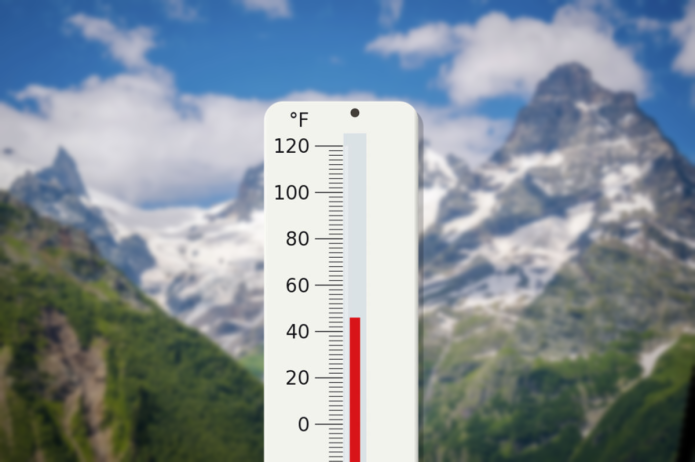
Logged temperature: 46 °F
